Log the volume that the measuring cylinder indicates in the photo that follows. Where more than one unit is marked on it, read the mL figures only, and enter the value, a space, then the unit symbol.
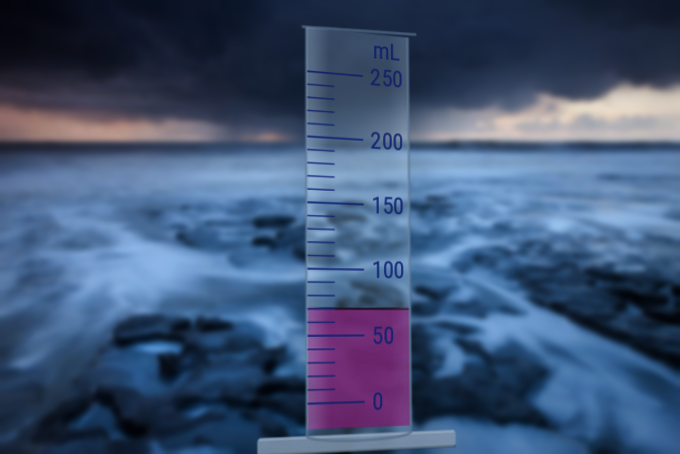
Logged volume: 70 mL
